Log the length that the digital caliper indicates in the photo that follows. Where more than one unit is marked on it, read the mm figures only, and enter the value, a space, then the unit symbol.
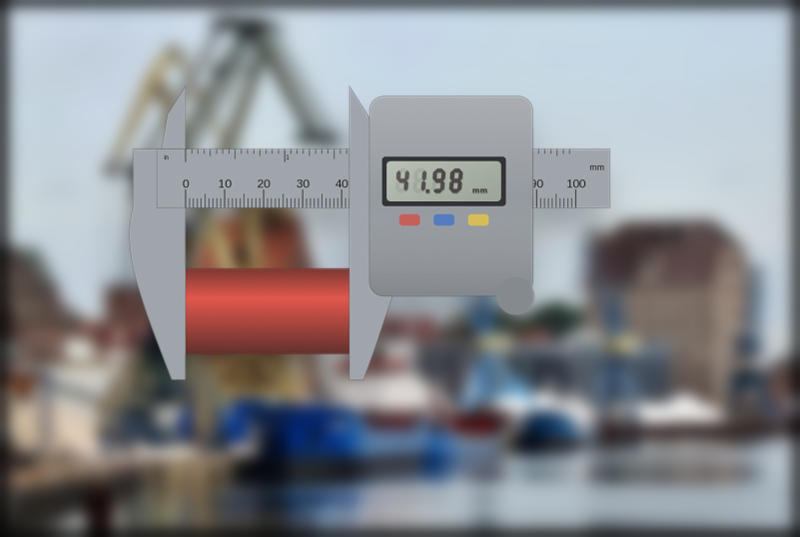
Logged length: 41.98 mm
